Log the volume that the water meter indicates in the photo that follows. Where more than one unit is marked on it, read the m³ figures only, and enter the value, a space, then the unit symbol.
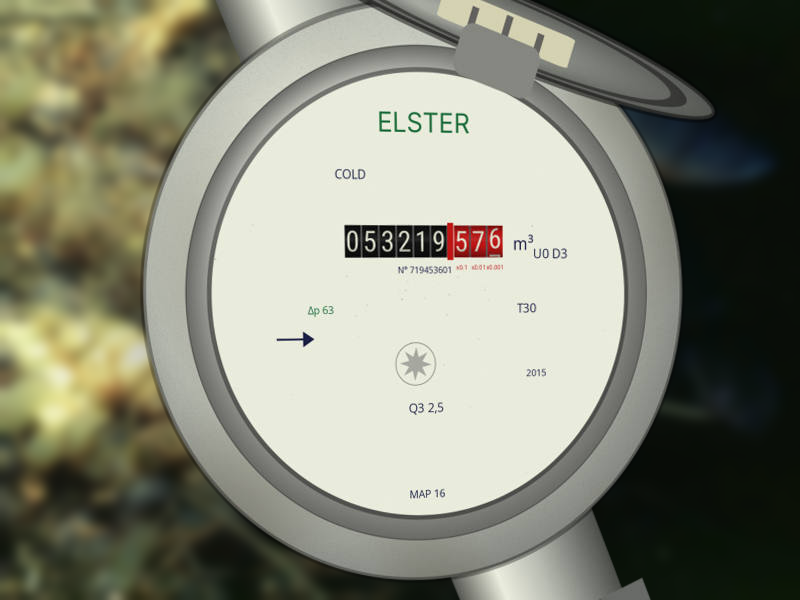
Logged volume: 53219.576 m³
